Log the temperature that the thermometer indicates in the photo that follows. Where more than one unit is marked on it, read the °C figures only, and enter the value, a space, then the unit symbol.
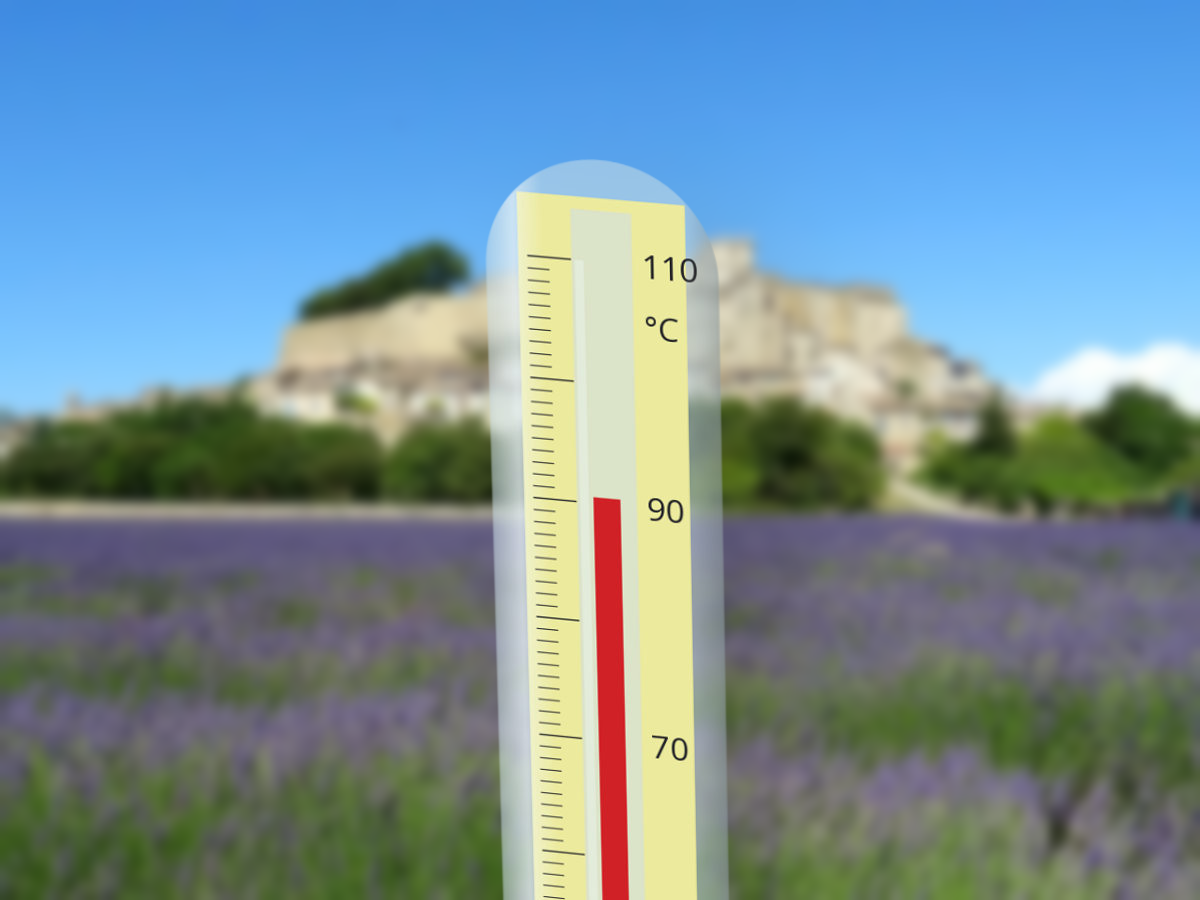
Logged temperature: 90.5 °C
